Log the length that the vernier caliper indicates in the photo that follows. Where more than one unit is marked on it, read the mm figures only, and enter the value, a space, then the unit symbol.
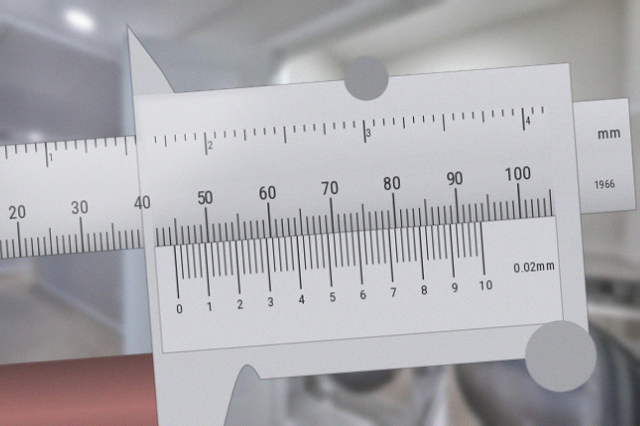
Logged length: 44.6 mm
